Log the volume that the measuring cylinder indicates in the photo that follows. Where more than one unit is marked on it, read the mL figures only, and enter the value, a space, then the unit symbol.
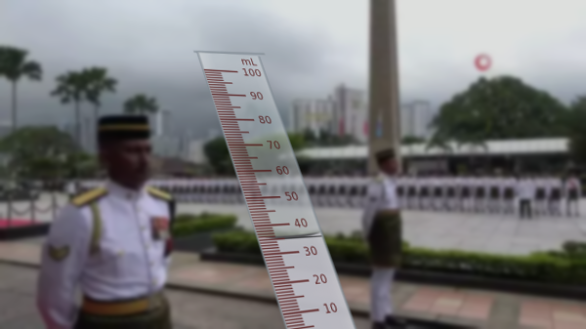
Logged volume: 35 mL
